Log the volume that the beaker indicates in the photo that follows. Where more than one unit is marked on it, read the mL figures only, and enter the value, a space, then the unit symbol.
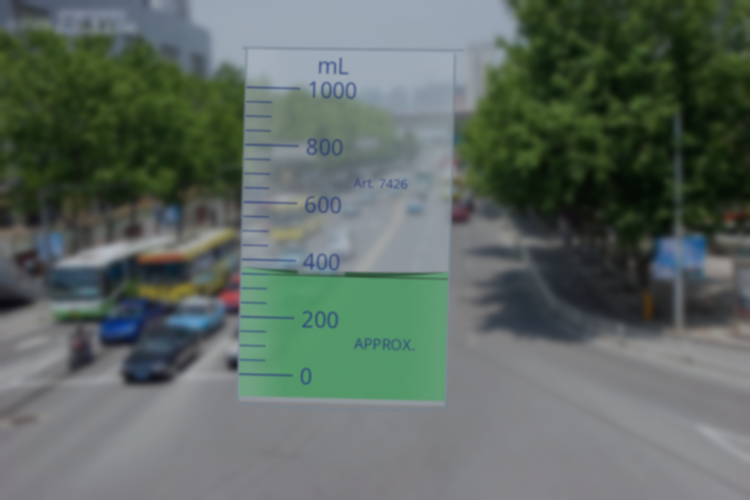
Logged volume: 350 mL
